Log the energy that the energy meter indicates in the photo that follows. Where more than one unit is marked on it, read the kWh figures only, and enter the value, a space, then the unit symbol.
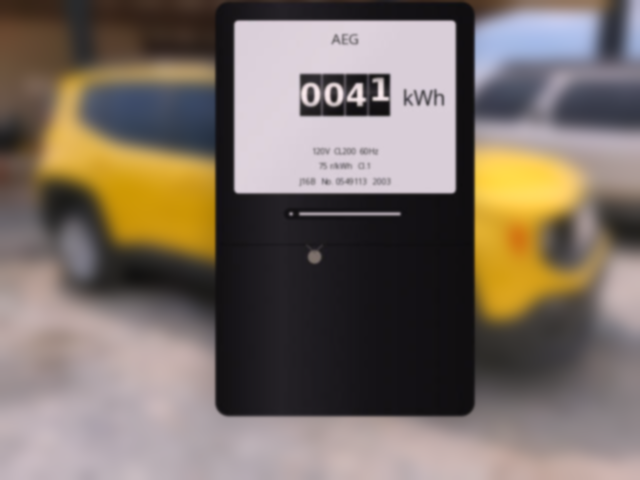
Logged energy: 41 kWh
